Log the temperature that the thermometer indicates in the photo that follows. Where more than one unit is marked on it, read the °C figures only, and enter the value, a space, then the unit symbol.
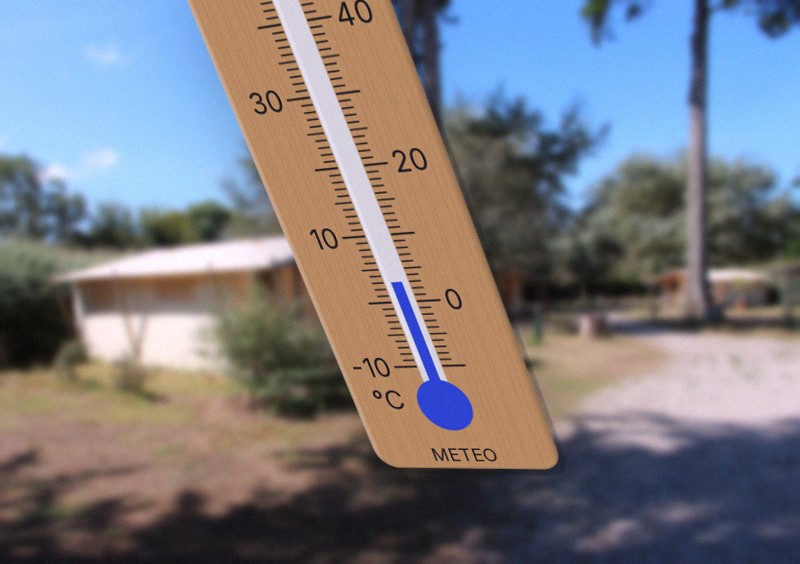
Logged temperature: 3 °C
